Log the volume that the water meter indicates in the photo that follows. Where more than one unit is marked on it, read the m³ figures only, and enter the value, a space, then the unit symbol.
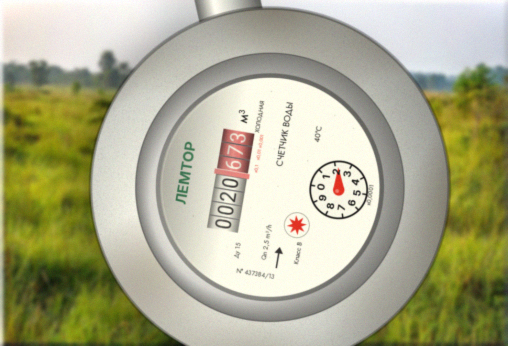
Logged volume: 20.6732 m³
